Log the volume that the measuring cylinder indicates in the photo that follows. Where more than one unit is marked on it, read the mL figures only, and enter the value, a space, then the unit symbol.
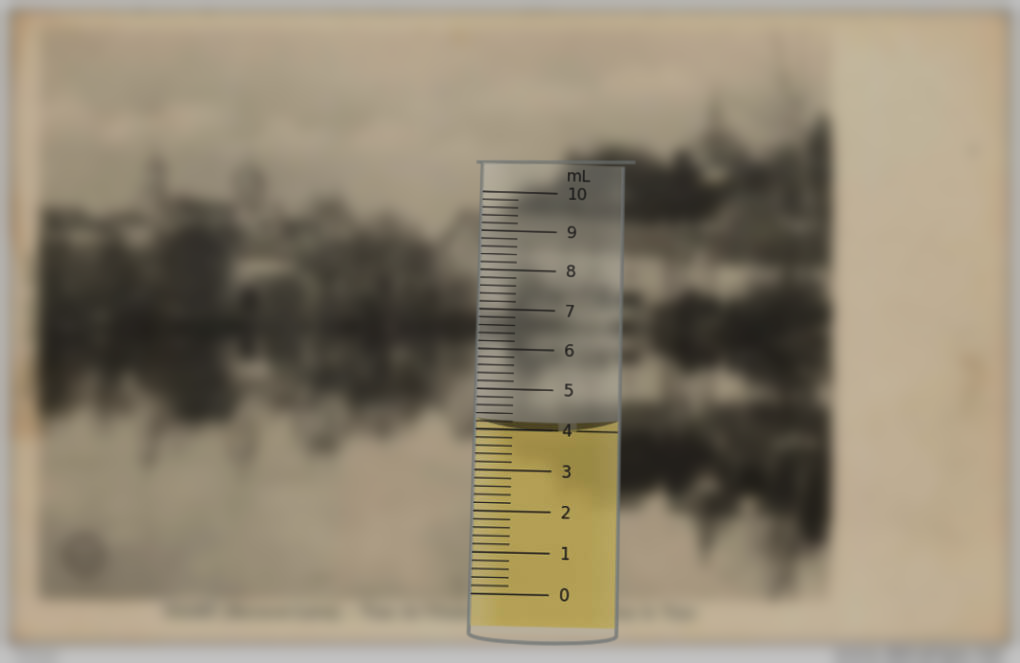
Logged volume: 4 mL
